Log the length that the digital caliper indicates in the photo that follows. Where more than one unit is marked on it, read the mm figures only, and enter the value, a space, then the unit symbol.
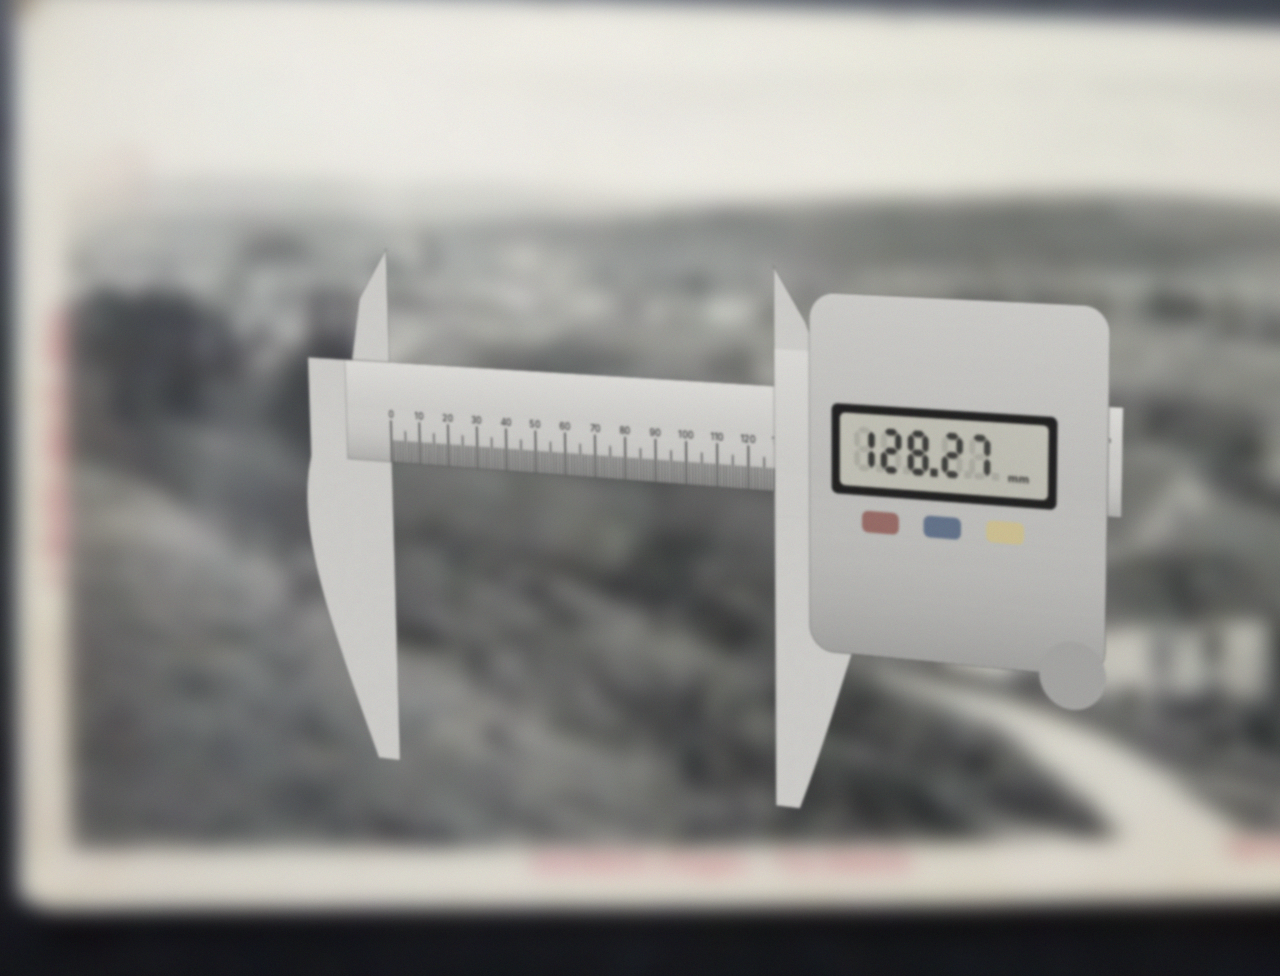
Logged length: 128.27 mm
